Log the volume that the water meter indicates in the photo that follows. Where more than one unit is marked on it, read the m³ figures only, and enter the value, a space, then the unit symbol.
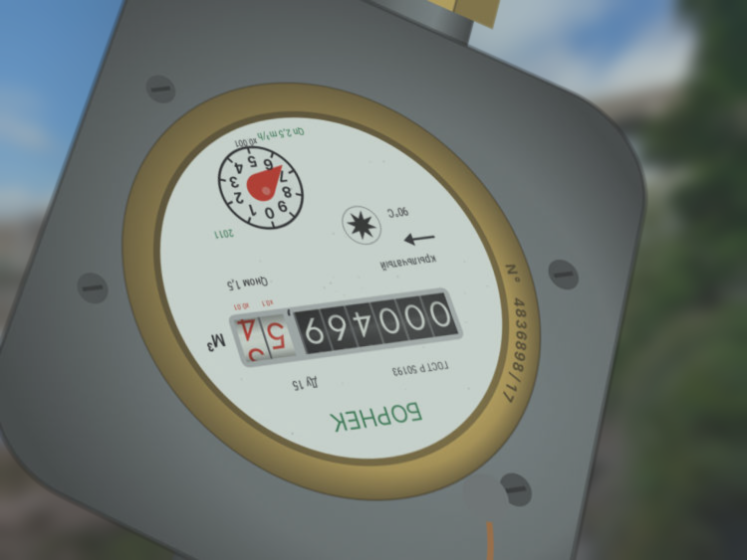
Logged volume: 469.536 m³
